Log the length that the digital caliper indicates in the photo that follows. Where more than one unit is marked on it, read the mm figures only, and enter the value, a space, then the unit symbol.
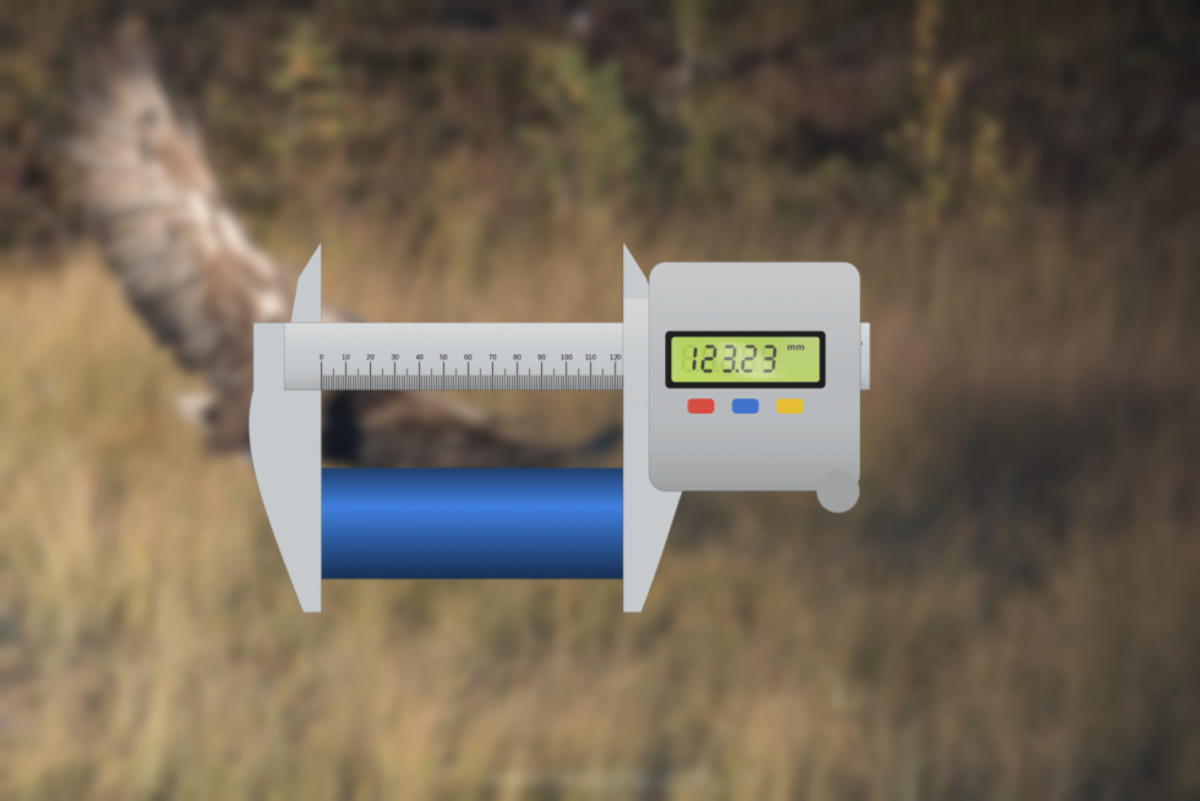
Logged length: 123.23 mm
